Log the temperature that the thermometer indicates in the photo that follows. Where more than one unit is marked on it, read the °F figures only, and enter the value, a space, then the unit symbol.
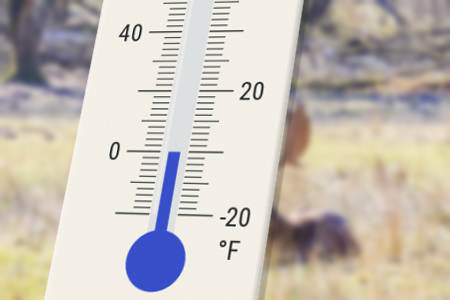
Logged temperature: 0 °F
